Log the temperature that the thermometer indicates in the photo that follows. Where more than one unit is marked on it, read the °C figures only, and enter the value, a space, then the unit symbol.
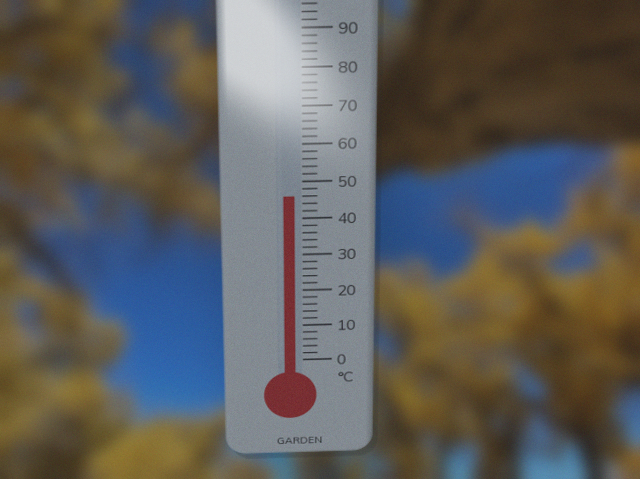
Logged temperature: 46 °C
